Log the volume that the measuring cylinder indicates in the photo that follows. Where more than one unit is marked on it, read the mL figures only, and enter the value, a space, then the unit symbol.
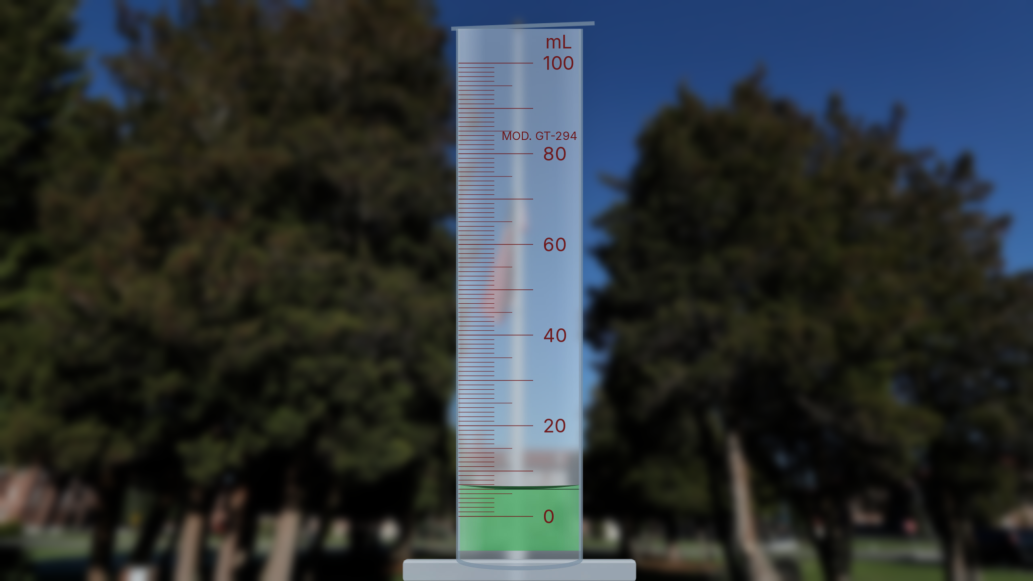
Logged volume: 6 mL
